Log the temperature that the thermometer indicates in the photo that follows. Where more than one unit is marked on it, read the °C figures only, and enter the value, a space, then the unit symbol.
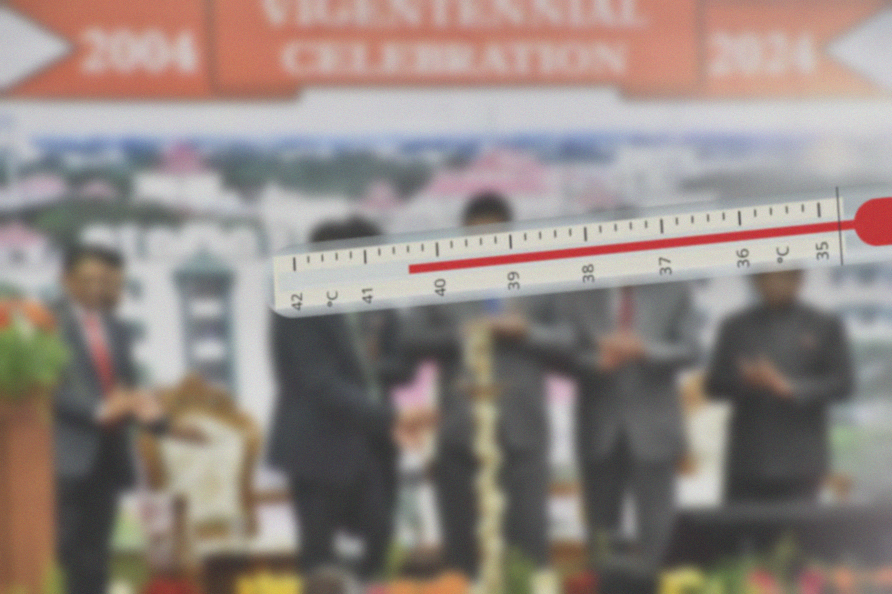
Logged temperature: 40.4 °C
